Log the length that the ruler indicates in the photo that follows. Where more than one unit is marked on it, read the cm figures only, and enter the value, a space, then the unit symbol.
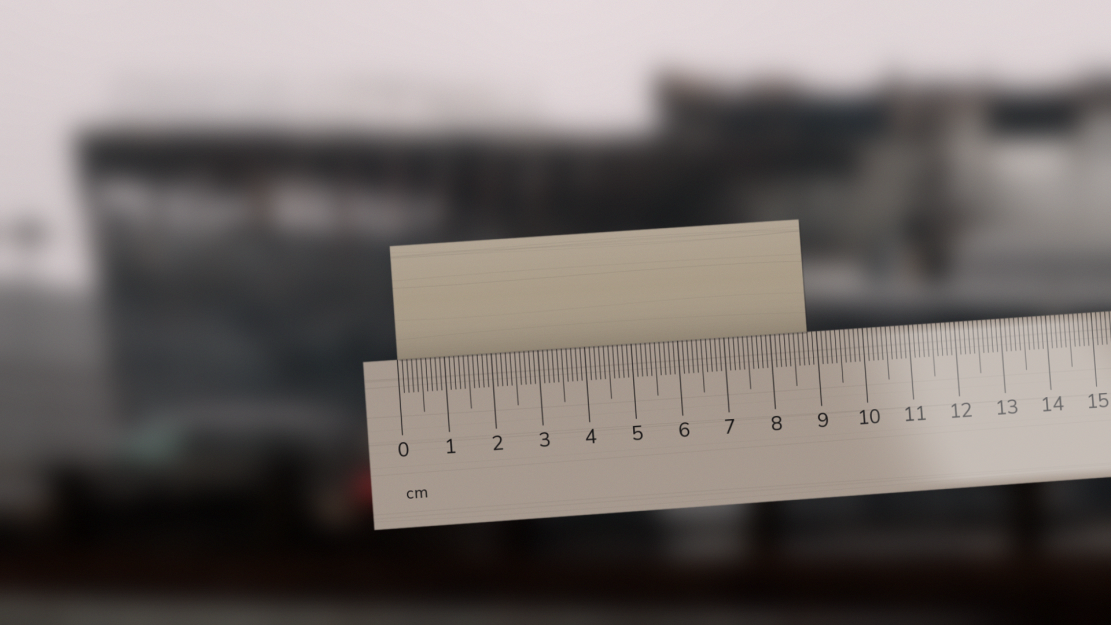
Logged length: 8.8 cm
